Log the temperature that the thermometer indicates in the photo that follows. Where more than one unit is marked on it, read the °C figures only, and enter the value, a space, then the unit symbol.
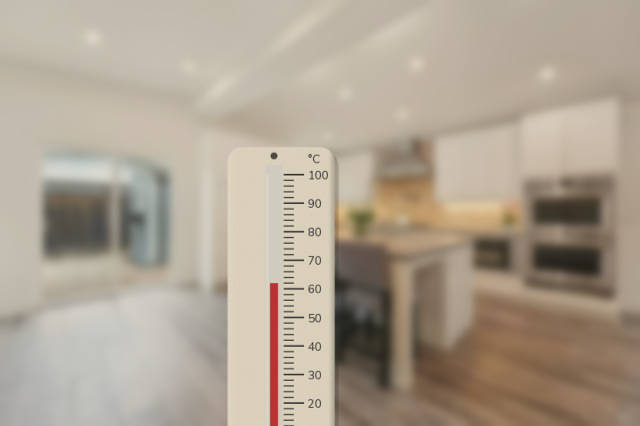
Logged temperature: 62 °C
